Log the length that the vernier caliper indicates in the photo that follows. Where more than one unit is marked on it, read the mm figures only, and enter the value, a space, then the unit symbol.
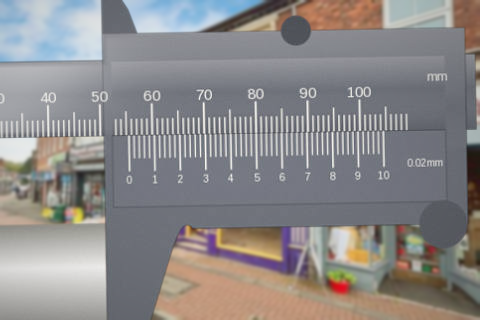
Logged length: 55.5 mm
